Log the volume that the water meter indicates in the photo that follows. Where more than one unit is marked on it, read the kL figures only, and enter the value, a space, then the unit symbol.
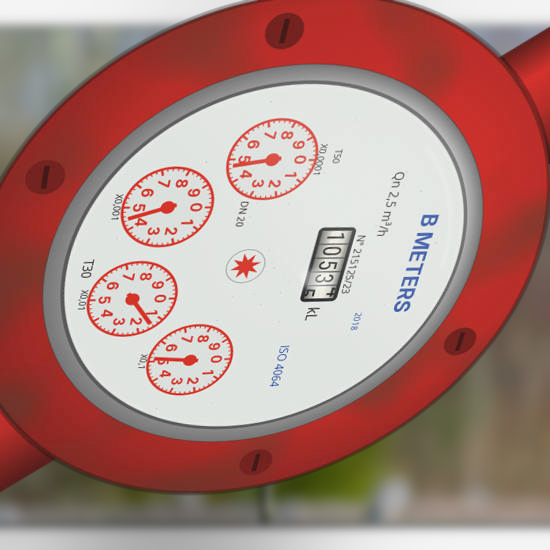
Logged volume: 10534.5144 kL
